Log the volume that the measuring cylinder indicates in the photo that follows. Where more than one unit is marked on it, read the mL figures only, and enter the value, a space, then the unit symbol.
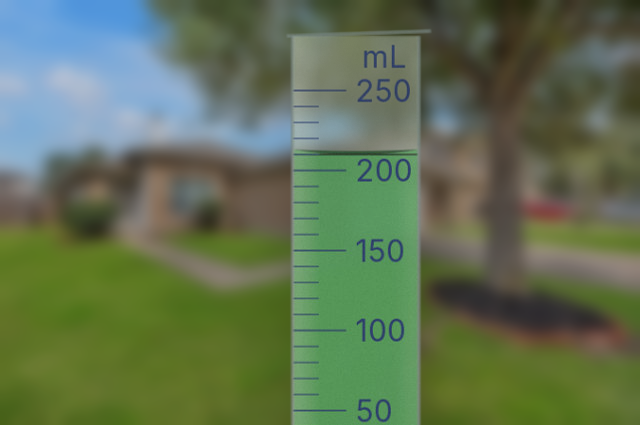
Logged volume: 210 mL
